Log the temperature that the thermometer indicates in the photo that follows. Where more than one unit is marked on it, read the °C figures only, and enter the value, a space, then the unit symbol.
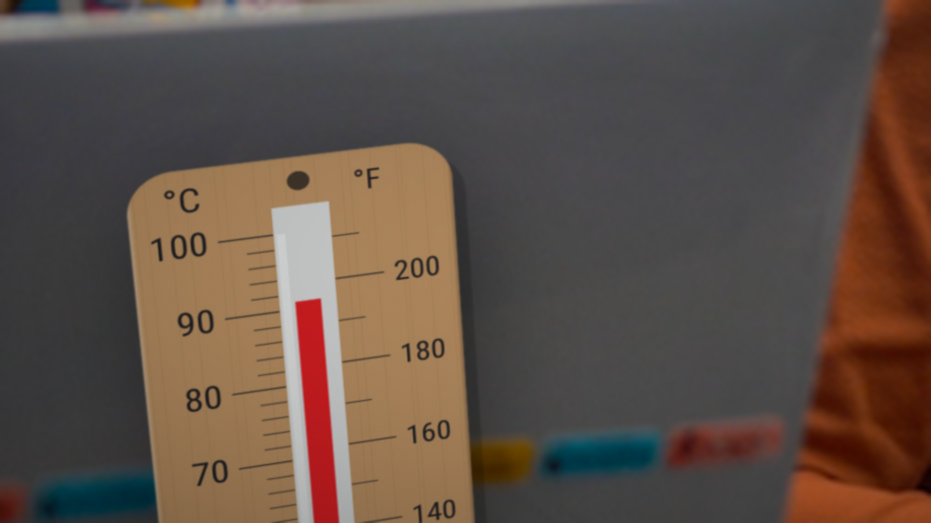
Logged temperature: 91 °C
